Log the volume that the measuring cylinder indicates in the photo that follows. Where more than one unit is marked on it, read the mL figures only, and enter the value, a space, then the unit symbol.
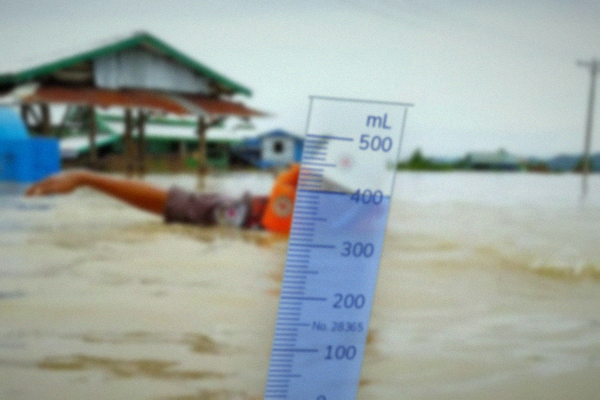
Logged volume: 400 mL
